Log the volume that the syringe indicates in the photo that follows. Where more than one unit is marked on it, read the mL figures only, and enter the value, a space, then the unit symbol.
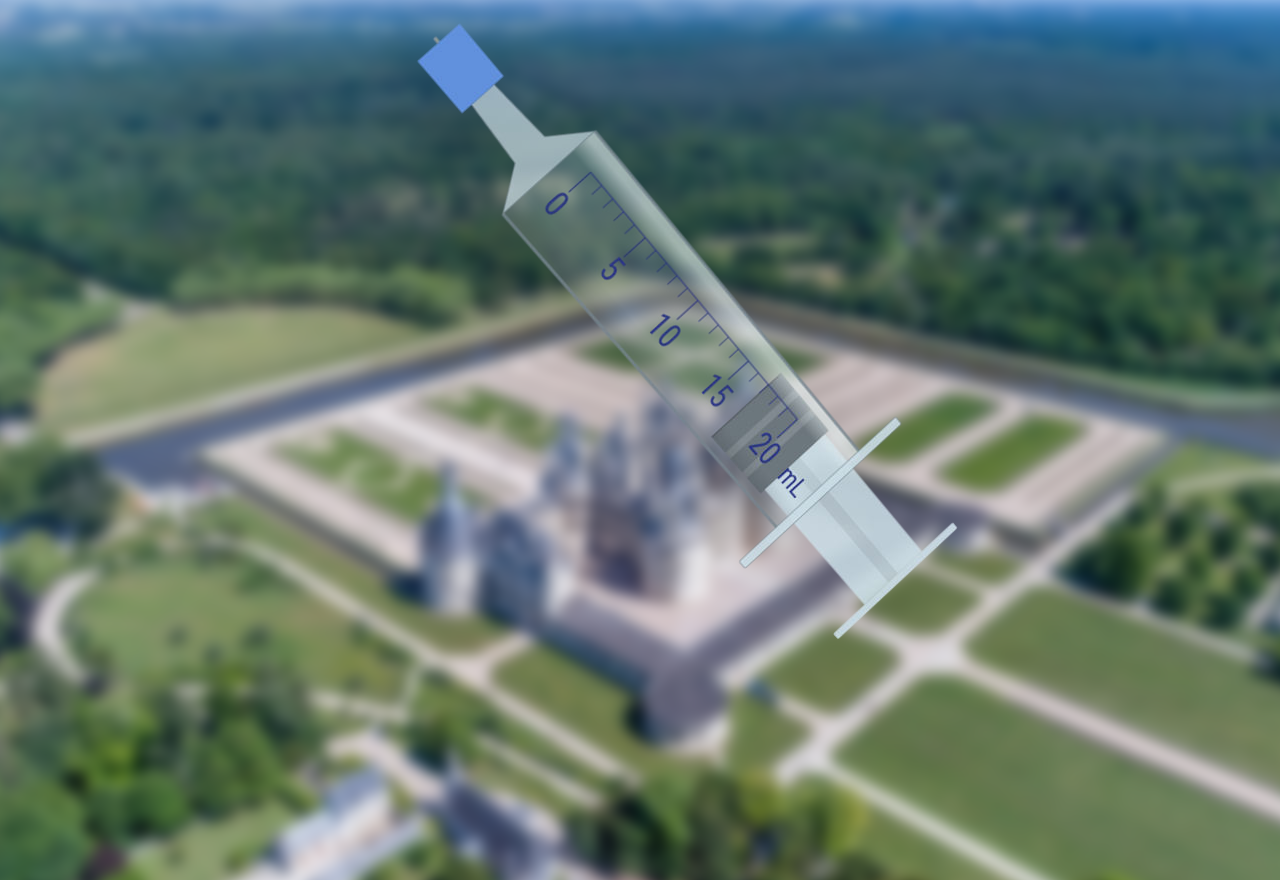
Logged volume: 17 mL
